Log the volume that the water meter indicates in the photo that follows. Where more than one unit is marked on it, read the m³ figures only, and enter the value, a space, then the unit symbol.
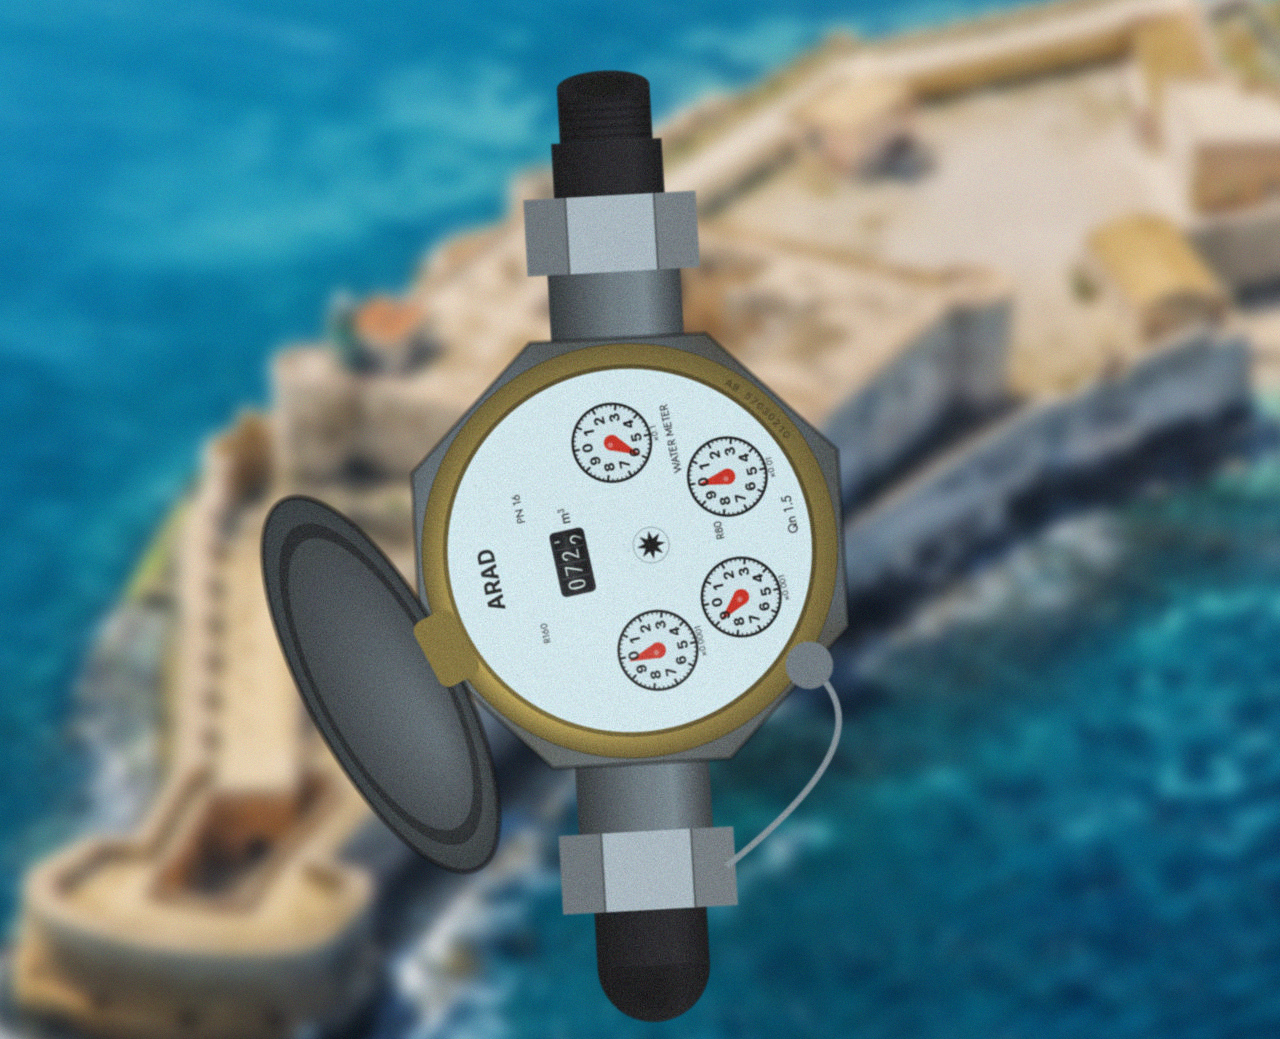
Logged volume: 721.5989 m³
